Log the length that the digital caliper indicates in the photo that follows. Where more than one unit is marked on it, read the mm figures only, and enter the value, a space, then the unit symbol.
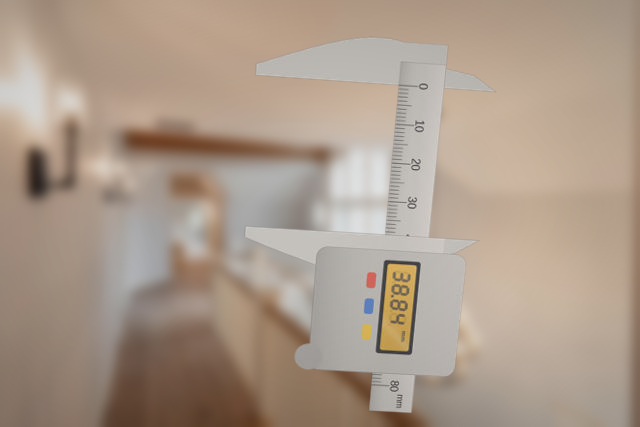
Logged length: 38.84 mm
